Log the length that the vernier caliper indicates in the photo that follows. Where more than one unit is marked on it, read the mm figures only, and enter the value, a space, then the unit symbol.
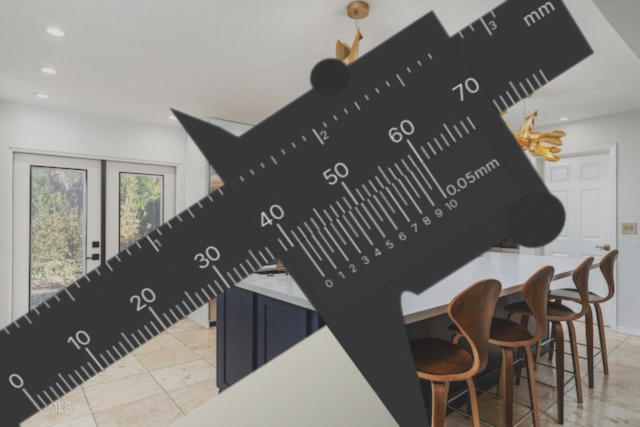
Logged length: 41.0 mm
